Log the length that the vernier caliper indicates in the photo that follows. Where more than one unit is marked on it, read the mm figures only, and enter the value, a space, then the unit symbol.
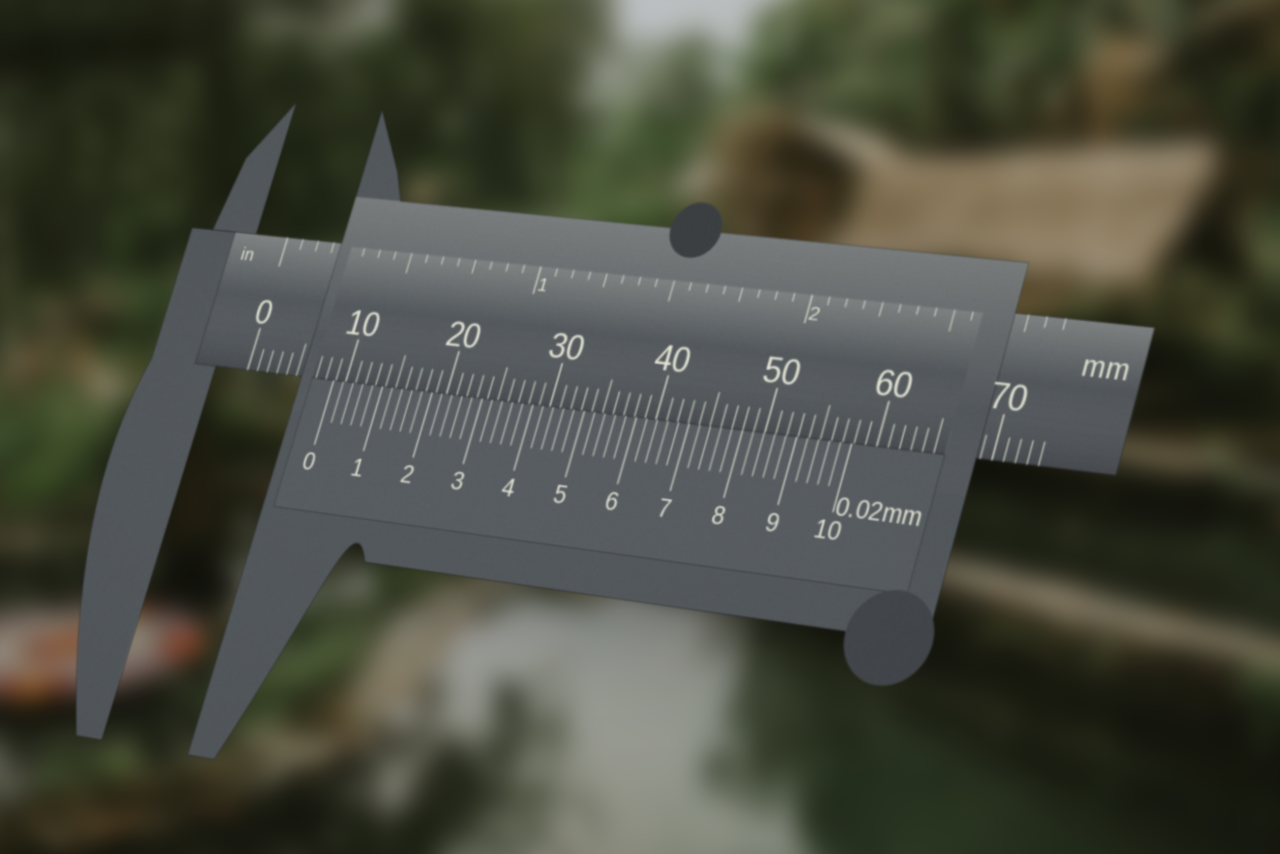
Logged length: 8.8 mm
